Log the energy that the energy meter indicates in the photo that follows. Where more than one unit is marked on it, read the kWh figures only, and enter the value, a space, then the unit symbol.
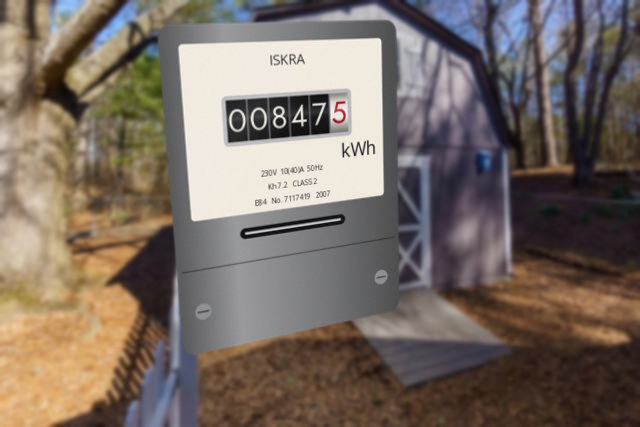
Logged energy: 847.5 kWh
